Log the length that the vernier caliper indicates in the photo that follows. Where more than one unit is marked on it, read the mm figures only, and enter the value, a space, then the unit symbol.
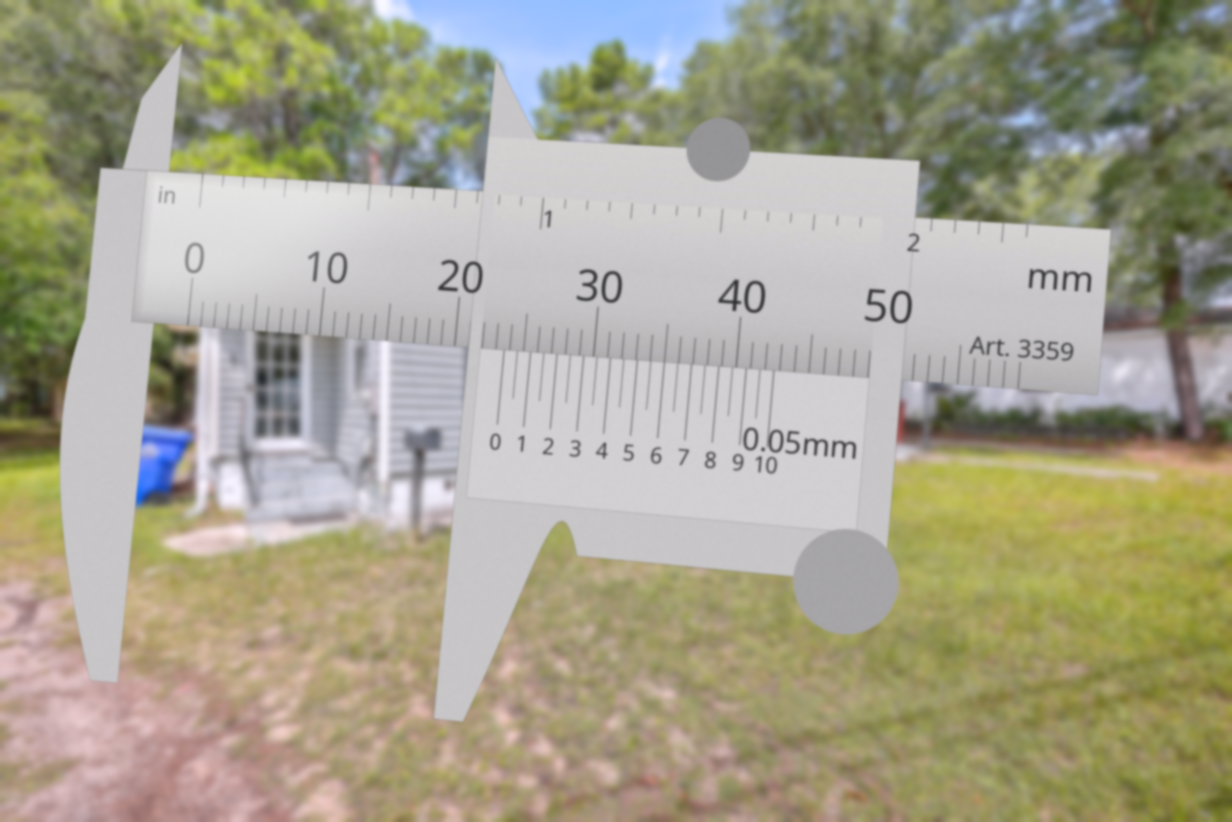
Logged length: 23.6 mm
